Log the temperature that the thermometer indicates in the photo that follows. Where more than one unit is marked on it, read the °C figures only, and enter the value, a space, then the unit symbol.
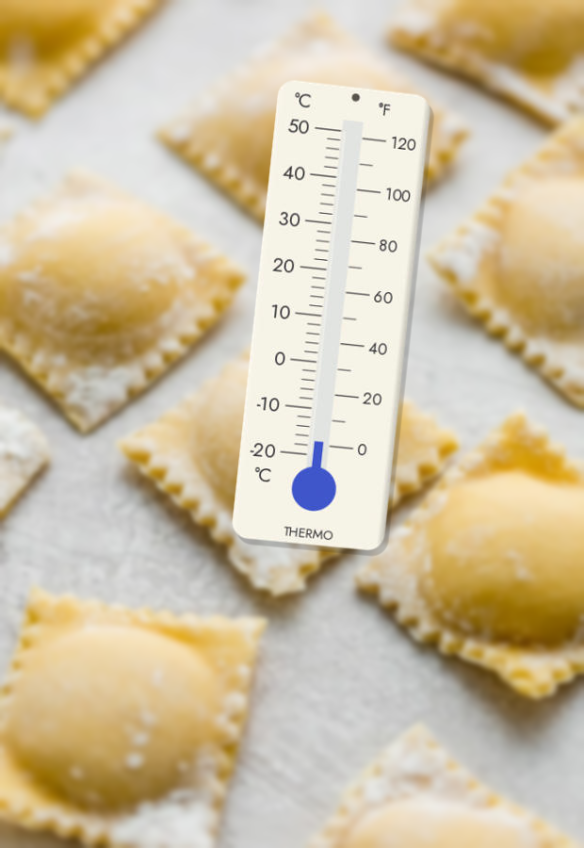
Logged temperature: -17 °C
